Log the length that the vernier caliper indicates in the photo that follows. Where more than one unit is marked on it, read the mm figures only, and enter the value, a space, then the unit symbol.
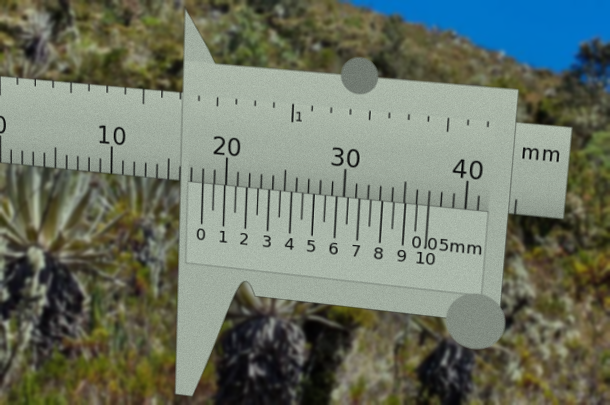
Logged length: 18.0 mm
